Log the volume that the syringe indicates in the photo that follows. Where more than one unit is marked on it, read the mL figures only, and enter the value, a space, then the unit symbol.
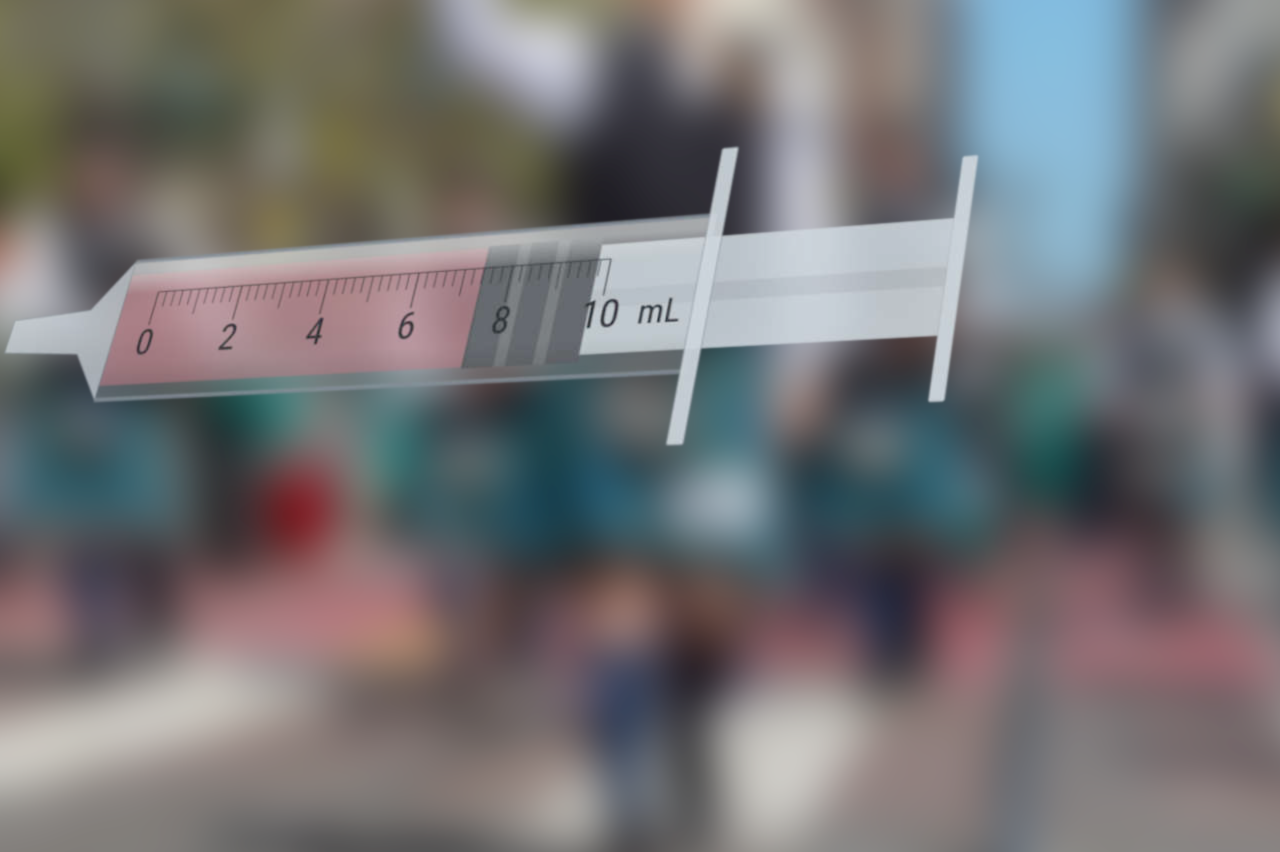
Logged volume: 7.4 mL
